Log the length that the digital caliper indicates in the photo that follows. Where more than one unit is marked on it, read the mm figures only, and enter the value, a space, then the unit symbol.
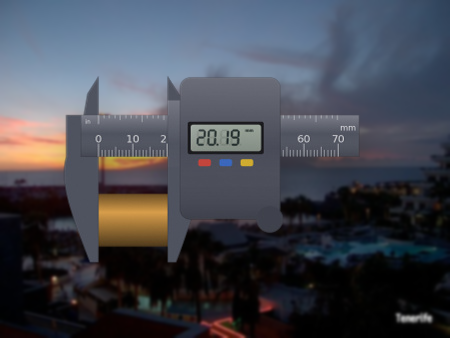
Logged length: 20.19 mm
